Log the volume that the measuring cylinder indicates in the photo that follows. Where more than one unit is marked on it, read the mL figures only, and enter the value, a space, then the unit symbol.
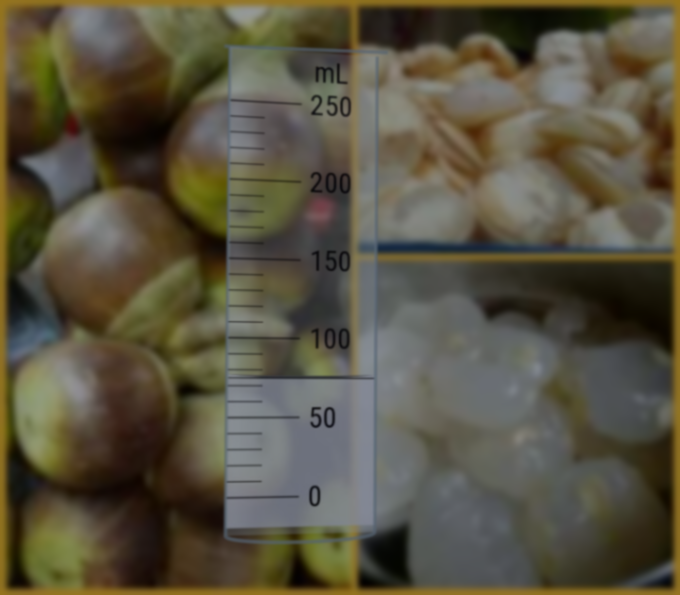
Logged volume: 75 mL
